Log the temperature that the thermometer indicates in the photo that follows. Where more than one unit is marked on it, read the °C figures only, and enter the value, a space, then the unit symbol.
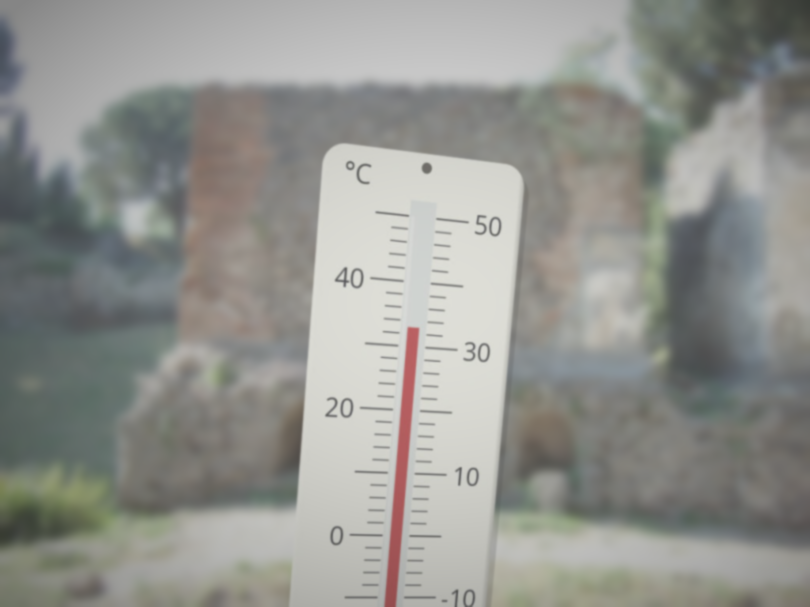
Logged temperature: 33 °C
